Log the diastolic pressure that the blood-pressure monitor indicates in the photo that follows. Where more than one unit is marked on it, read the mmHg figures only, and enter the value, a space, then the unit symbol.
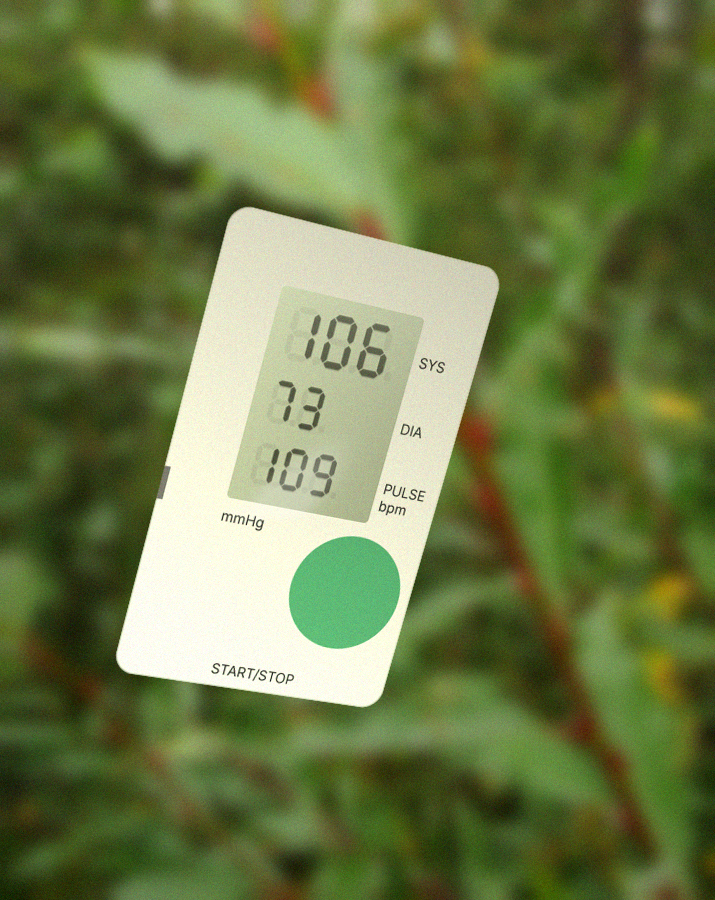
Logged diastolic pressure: 73 mmHg
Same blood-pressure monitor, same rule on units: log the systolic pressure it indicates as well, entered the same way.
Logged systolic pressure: 106 mmHg
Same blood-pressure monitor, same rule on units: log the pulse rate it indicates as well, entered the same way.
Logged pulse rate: 109 bpm
